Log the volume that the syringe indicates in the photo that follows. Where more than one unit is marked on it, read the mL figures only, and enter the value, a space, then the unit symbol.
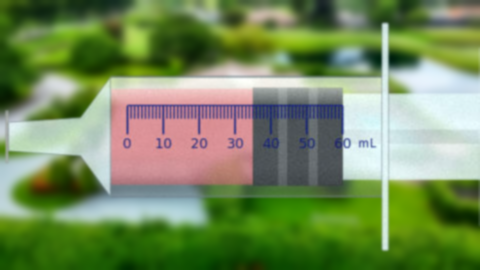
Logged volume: 35 mL
